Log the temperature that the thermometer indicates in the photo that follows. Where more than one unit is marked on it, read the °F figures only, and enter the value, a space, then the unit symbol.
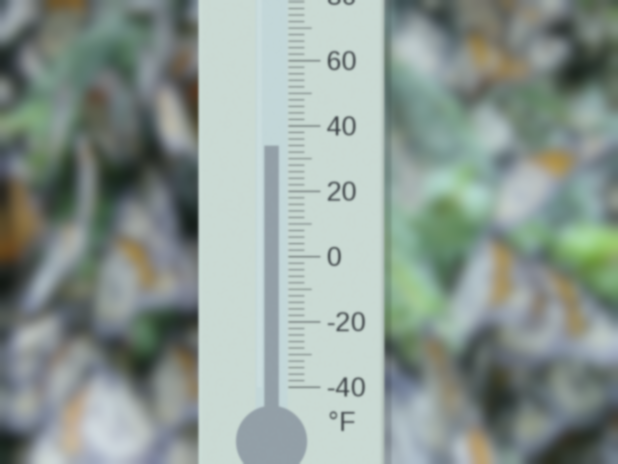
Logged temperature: 34 °F
